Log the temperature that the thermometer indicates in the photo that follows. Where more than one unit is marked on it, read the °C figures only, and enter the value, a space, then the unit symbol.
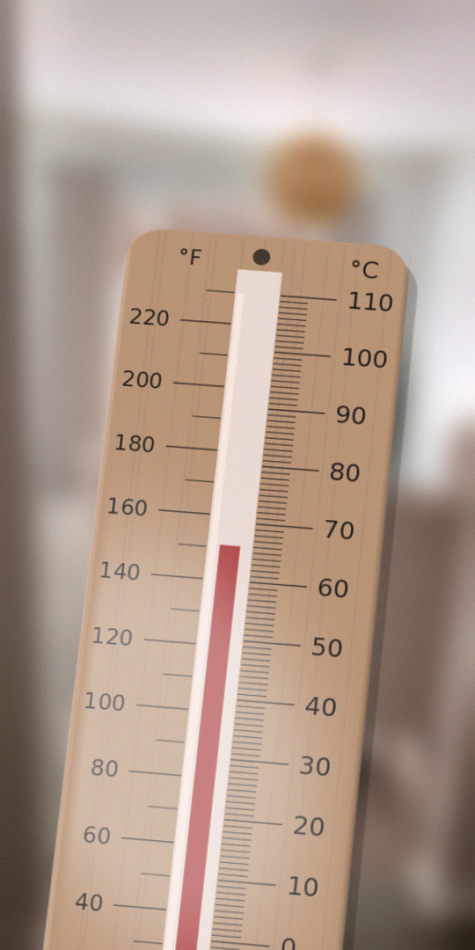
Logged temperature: 66 °C
